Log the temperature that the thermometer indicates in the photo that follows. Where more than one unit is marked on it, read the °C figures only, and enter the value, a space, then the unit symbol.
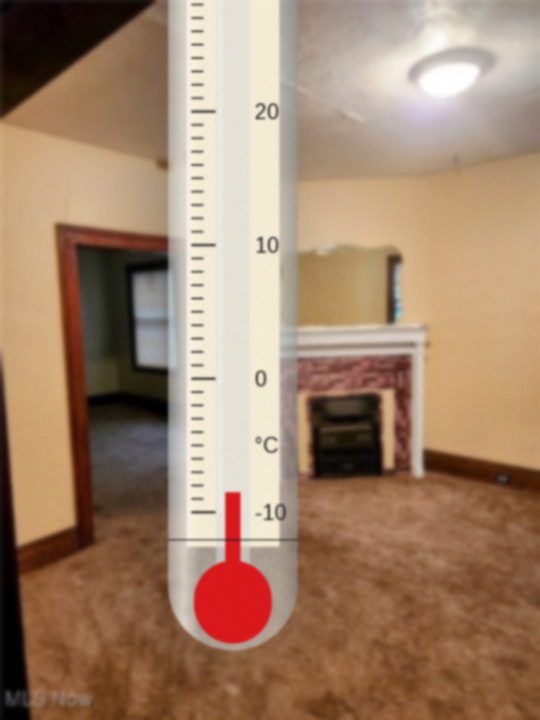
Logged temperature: -8.5 °C
